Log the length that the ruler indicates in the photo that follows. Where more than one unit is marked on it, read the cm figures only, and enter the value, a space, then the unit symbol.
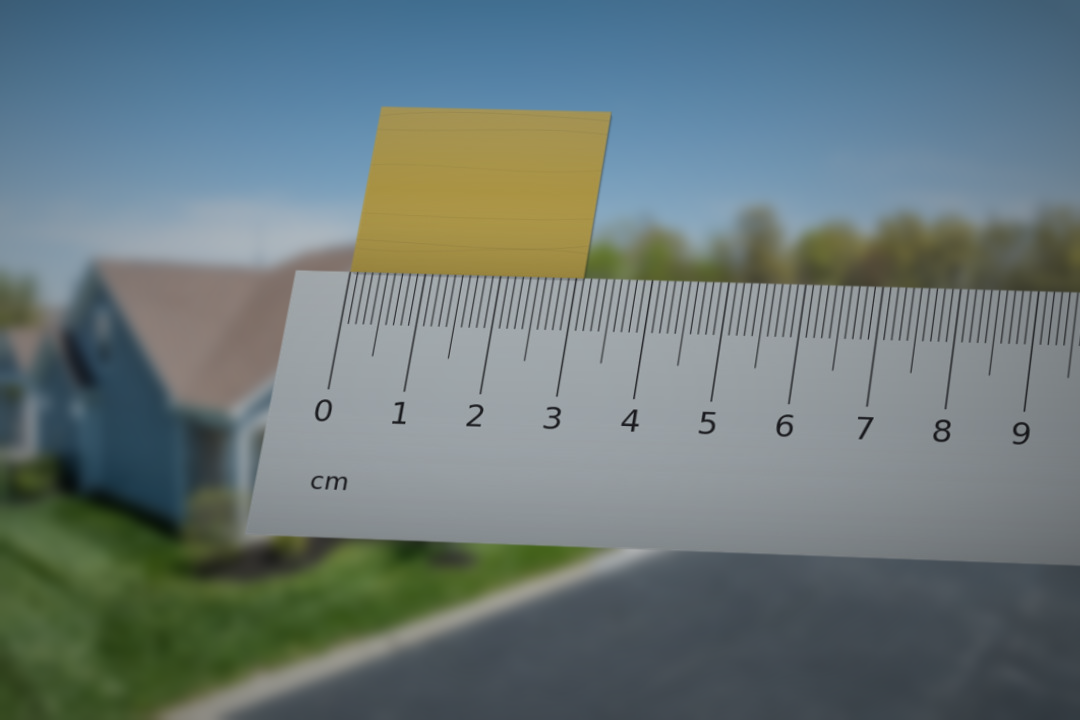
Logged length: 3.1 cm
